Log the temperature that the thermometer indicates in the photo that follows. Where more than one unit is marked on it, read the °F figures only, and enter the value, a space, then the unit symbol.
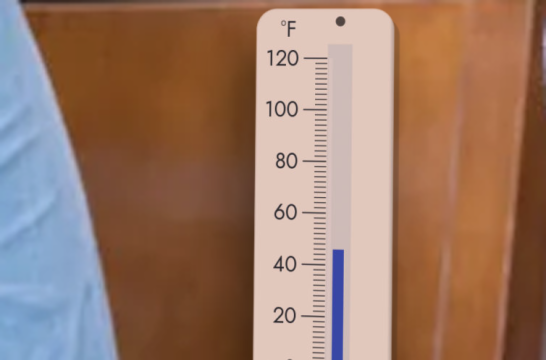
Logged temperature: 46 °F
